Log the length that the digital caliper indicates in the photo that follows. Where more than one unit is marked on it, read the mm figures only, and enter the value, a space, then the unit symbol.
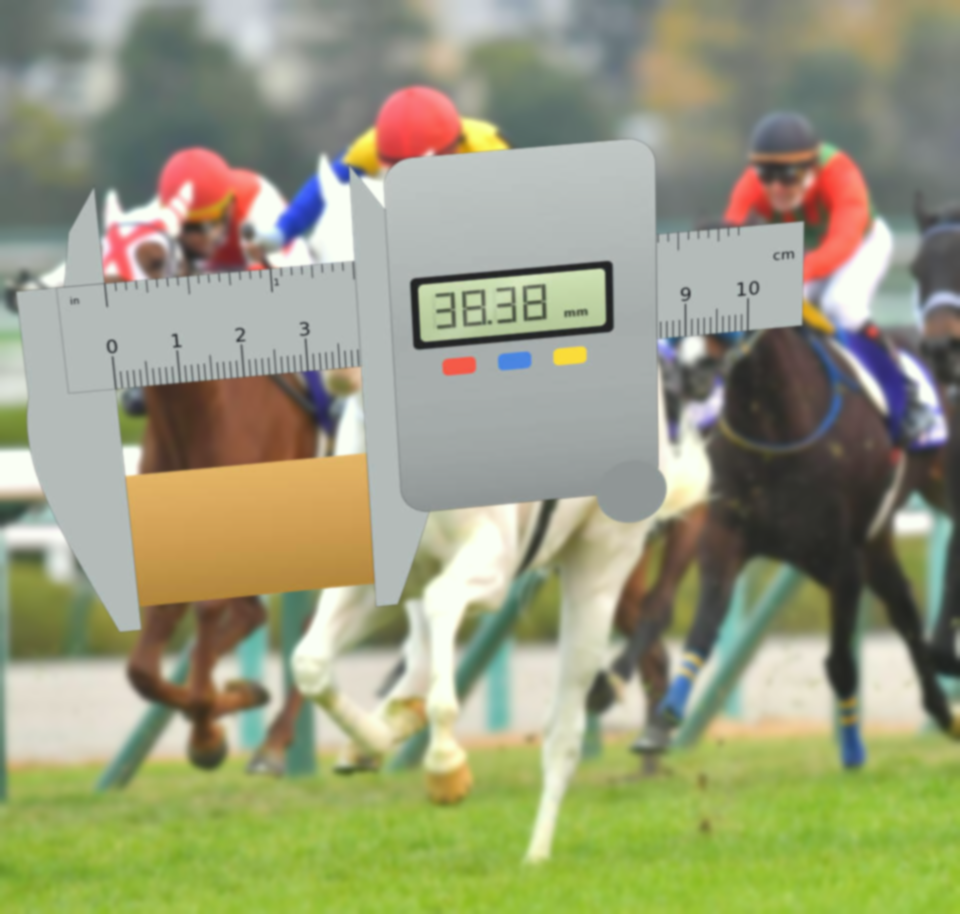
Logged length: 38.38 mm
